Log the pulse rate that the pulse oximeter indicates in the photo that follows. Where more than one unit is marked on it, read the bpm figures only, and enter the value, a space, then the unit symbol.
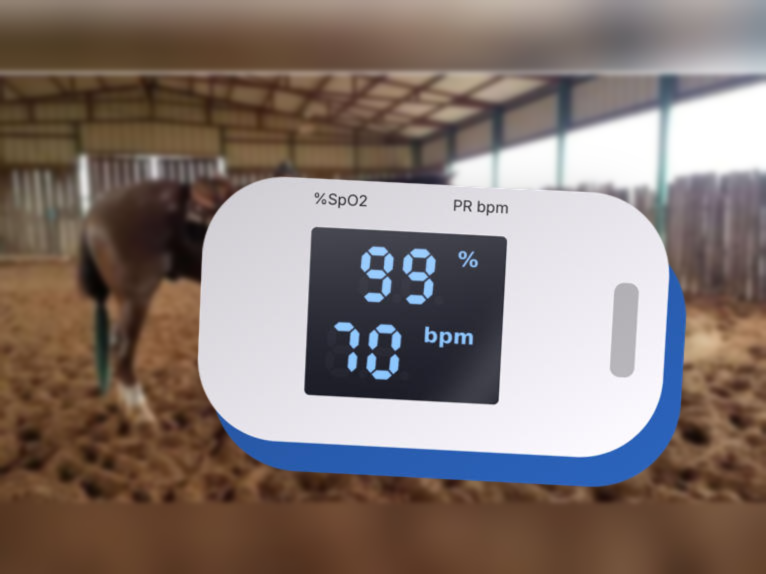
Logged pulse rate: 70 bpm
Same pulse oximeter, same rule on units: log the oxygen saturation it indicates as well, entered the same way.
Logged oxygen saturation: 99 %
